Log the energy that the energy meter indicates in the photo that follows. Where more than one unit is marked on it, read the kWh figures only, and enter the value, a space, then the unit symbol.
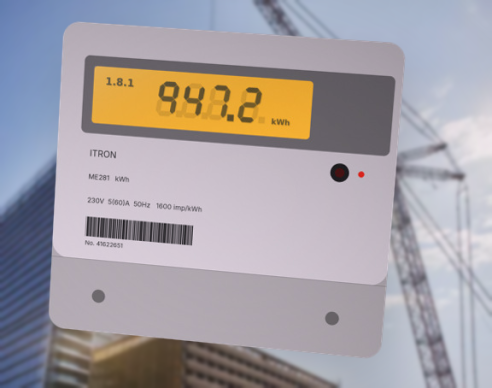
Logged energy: 947.2 kWh
